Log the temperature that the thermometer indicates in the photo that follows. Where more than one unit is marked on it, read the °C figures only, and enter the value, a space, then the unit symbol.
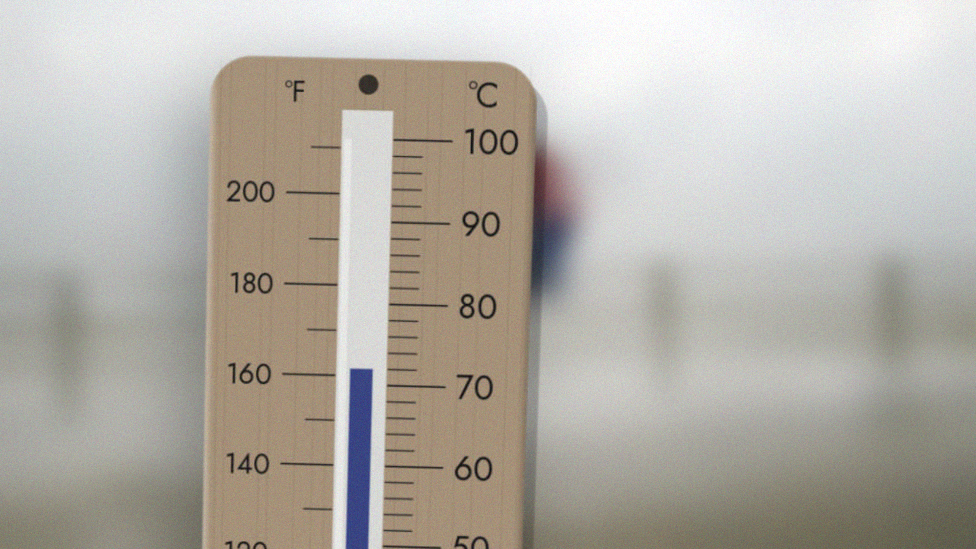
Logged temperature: 72 °C
